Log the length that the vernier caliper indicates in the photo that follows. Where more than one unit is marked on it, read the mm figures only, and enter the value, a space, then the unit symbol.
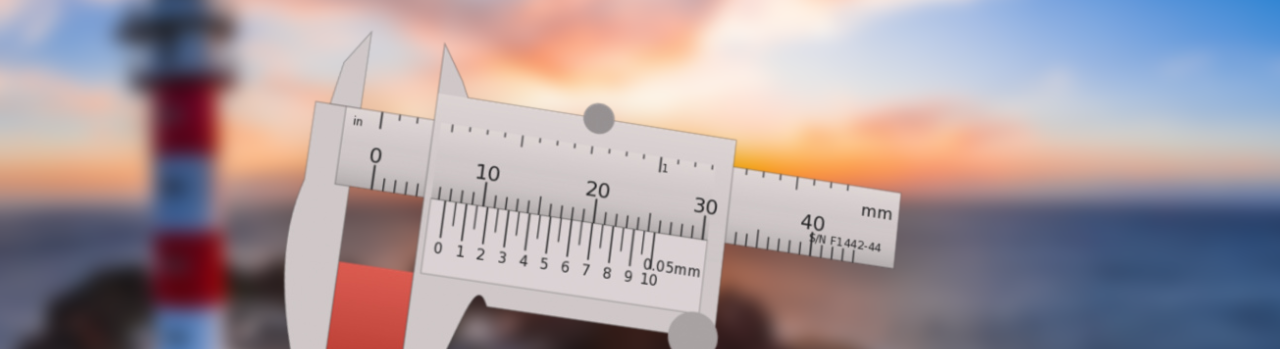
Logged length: 6.6 mm
